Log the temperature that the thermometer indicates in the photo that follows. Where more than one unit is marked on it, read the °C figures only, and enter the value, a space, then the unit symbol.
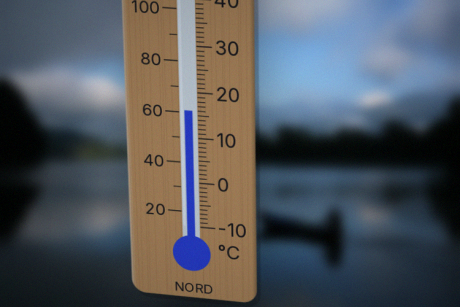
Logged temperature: 16 °C
